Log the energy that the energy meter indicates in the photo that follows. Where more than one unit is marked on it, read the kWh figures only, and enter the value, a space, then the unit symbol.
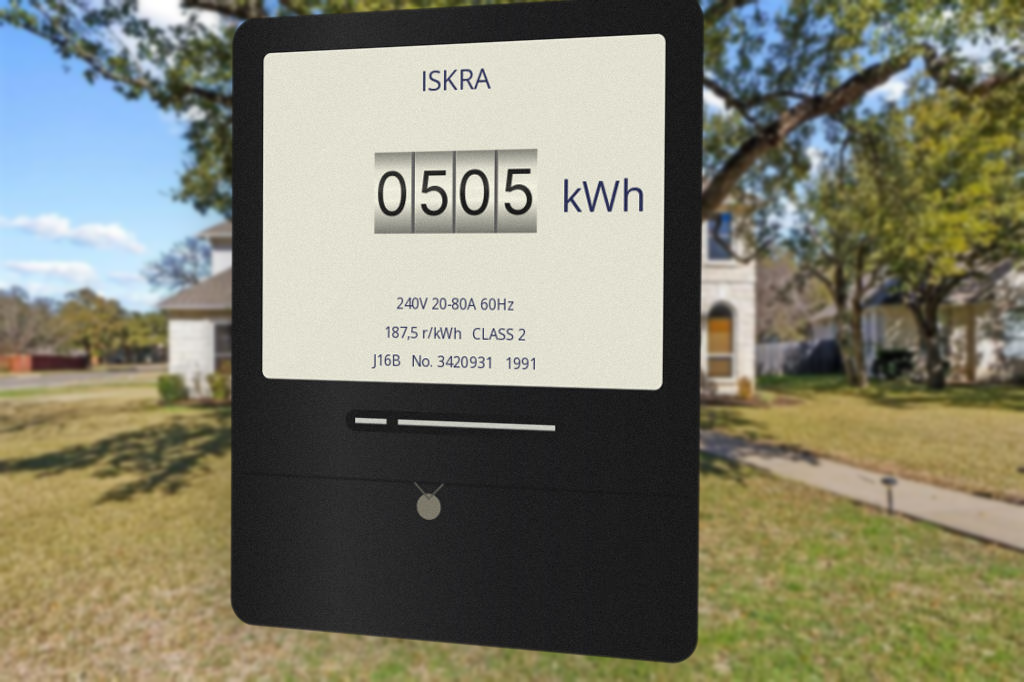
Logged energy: 505 kWh
